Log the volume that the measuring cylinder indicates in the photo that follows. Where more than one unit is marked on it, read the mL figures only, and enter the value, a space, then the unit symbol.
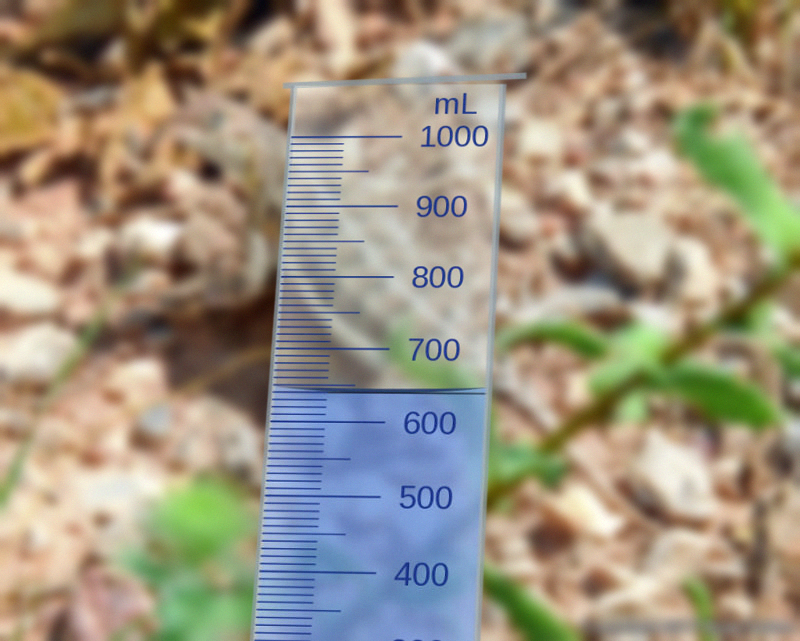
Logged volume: 640 mL
